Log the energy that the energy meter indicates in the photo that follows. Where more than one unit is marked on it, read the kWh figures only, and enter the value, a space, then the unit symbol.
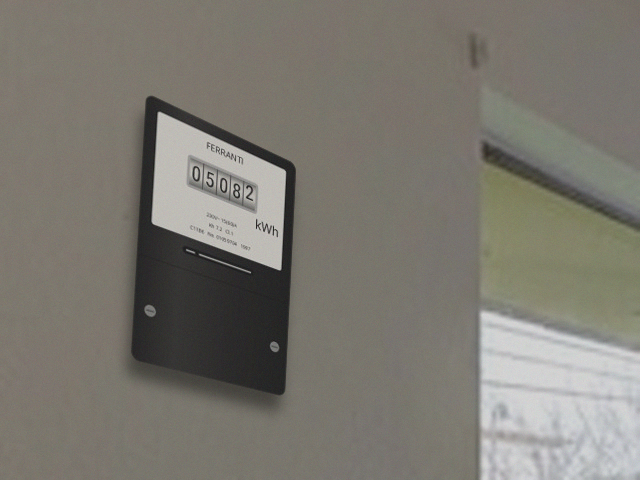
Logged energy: 5082 kWh
